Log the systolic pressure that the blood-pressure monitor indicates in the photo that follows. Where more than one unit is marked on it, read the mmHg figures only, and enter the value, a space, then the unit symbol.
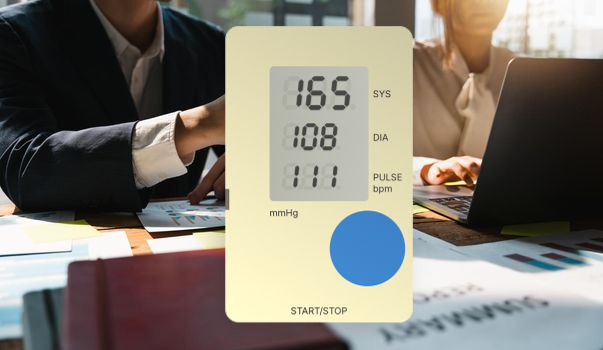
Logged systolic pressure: 165 mmHg
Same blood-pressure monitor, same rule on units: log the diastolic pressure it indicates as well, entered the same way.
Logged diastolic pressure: 108 mmHg
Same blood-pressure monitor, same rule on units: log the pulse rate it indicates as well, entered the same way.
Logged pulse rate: 111 bpm
